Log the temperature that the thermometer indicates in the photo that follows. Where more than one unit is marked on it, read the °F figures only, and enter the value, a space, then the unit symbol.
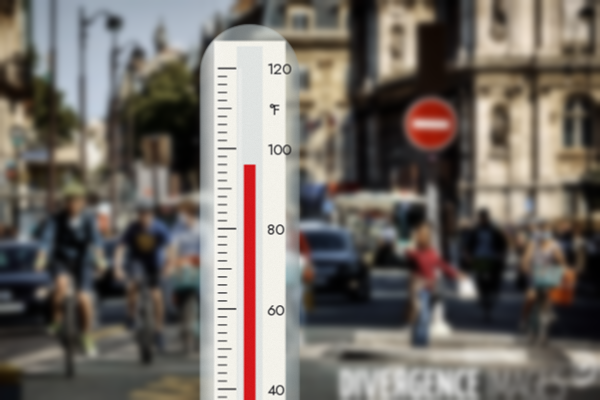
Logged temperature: 96 °F
